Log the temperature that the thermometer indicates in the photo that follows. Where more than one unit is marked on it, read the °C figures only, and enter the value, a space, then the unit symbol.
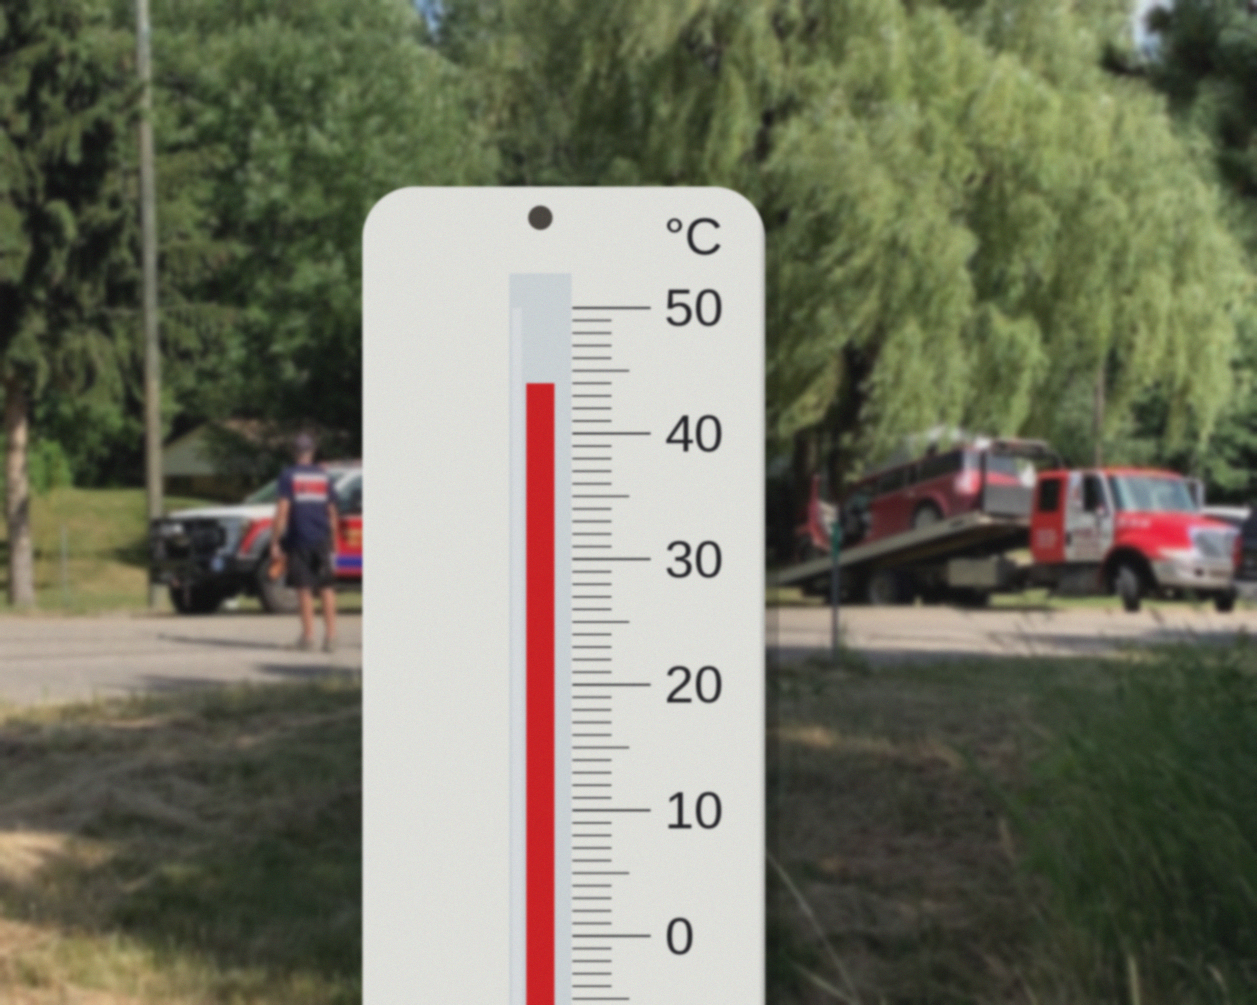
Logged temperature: 44 °C
